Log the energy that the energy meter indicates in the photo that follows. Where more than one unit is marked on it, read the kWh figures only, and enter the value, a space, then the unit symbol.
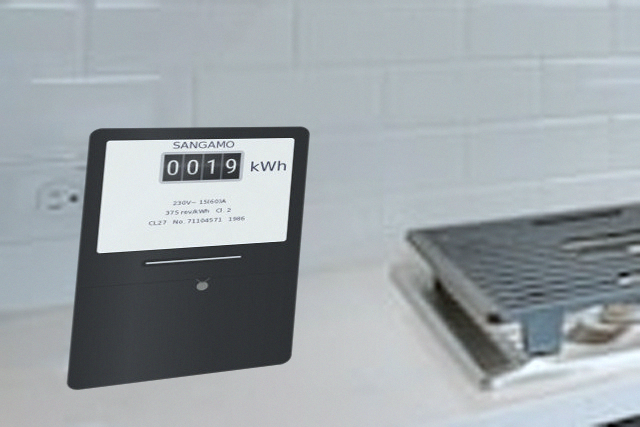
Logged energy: 19 kWh
